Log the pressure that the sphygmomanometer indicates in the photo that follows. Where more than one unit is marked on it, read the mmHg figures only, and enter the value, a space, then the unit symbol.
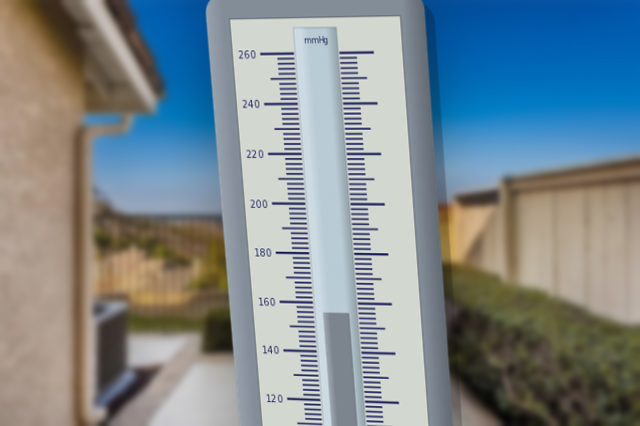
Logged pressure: 156 mmHg
